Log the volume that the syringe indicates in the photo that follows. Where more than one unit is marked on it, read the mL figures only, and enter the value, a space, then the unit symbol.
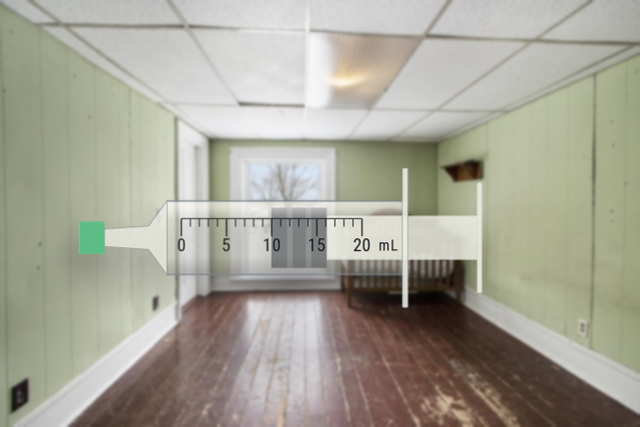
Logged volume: 10 mL
